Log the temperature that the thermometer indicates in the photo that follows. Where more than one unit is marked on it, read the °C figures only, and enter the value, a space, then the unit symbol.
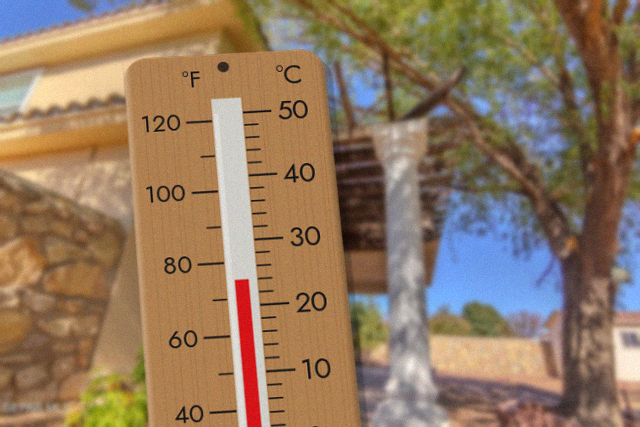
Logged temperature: 24 °C
